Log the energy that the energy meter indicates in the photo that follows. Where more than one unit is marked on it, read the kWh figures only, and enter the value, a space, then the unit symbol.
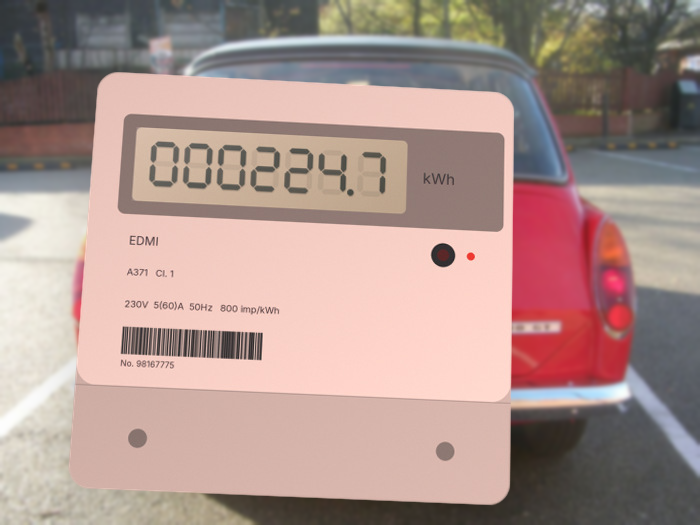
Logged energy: 224.7 kWh
